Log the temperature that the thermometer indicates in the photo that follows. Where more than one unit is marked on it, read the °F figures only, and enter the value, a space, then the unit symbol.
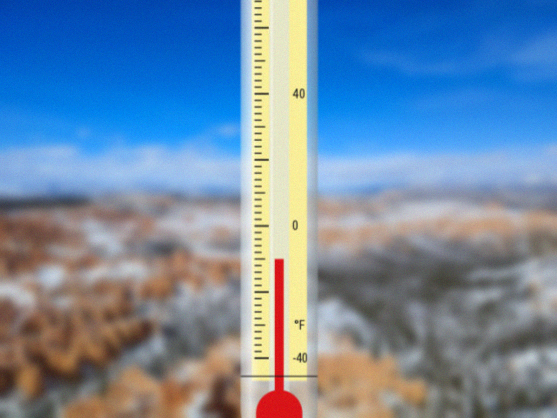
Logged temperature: -10 °F
